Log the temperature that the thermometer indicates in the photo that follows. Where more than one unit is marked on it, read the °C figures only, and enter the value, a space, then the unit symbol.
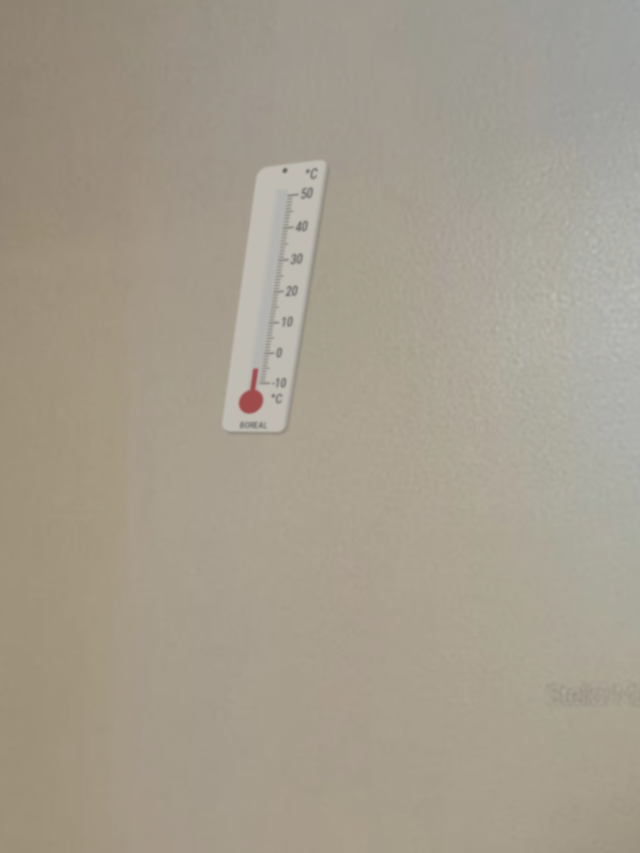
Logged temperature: -5 °C
